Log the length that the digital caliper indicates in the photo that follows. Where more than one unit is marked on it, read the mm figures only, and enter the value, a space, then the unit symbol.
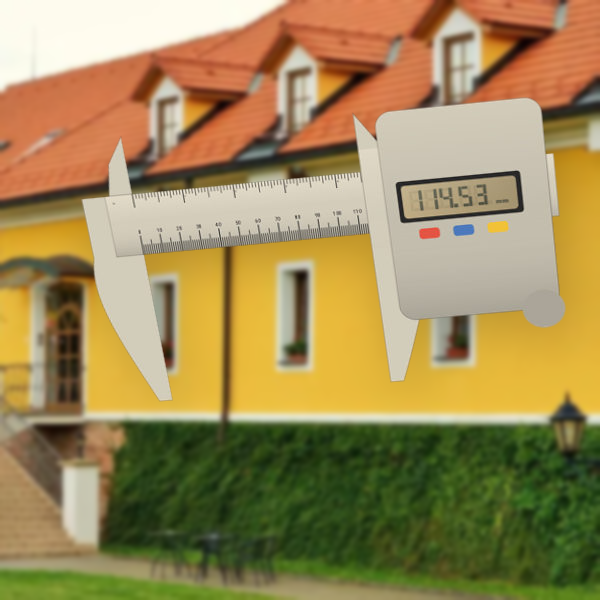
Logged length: 114.53 mm
